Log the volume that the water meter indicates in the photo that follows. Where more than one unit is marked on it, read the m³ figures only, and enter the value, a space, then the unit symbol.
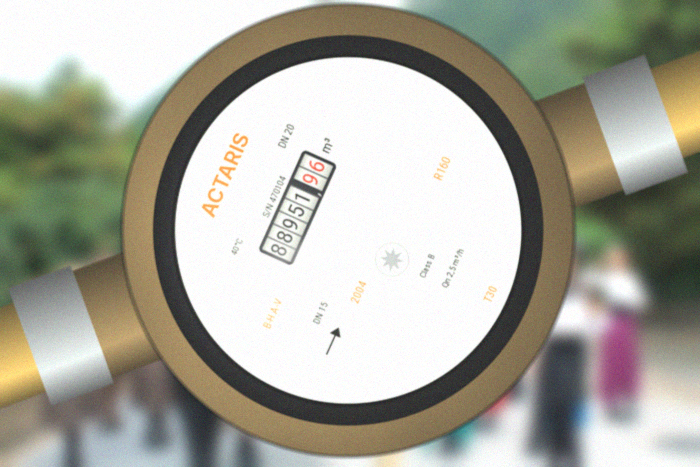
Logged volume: 88951.96 m³
